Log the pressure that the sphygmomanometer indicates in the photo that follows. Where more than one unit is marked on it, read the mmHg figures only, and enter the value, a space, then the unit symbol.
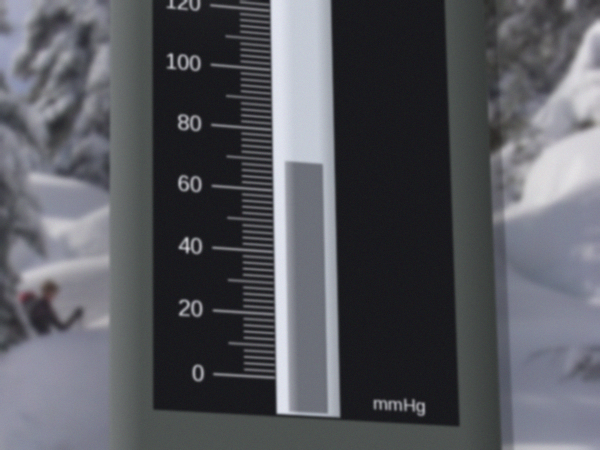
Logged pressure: 70 mmHg
